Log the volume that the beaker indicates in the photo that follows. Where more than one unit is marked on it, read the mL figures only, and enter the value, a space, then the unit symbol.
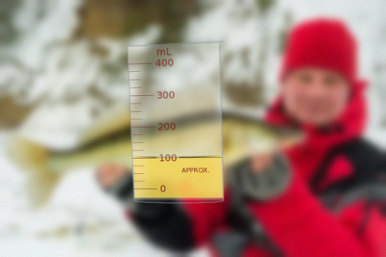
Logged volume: 100 mL
